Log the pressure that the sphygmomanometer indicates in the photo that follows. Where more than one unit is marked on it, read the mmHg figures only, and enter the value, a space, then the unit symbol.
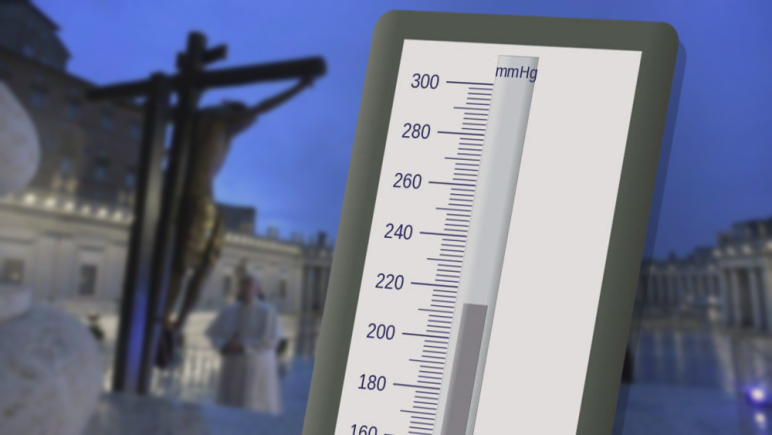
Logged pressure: 214 mmHg
